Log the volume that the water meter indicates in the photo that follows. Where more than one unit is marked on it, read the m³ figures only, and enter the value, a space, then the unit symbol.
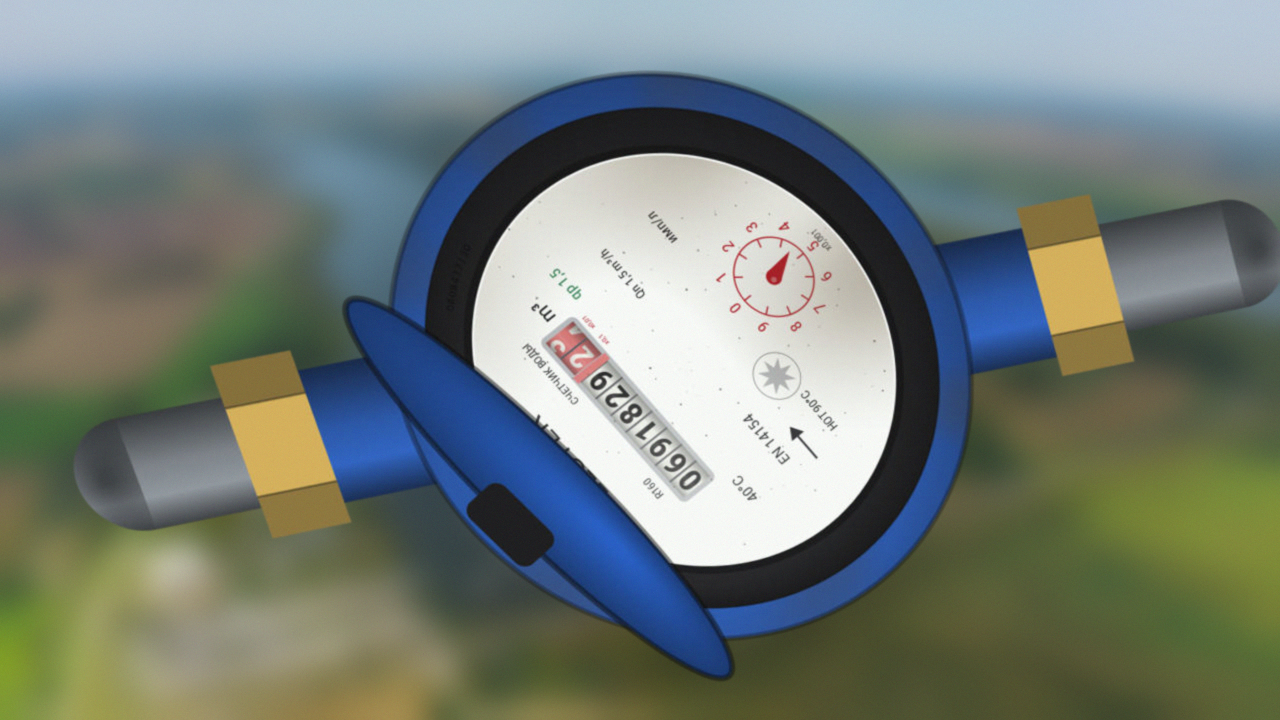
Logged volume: 691829.234 m³
